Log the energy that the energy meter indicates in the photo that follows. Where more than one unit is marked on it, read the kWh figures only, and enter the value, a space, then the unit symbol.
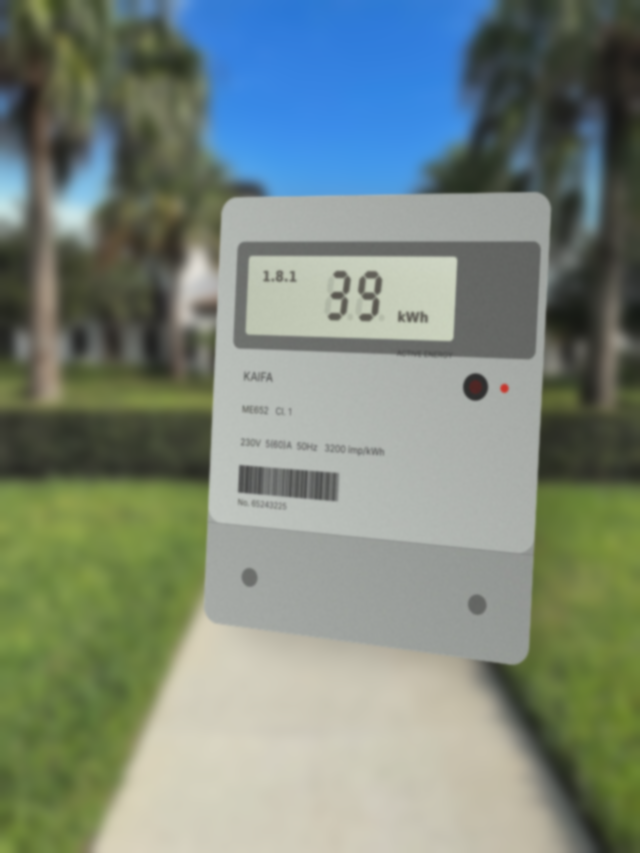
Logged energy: 39 kWh
